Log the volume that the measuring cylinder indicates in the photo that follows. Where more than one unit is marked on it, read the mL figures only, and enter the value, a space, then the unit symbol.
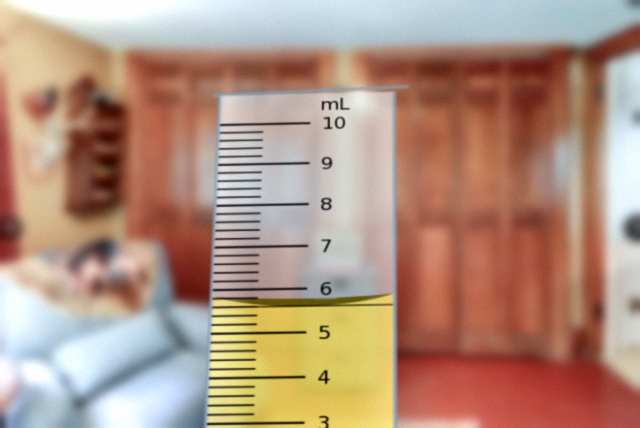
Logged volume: 5.6 mL
